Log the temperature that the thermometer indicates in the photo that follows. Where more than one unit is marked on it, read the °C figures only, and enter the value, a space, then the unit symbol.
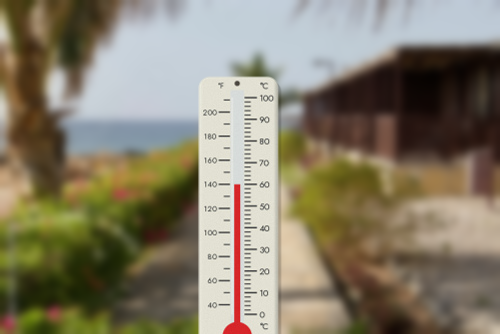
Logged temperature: 60 °C
